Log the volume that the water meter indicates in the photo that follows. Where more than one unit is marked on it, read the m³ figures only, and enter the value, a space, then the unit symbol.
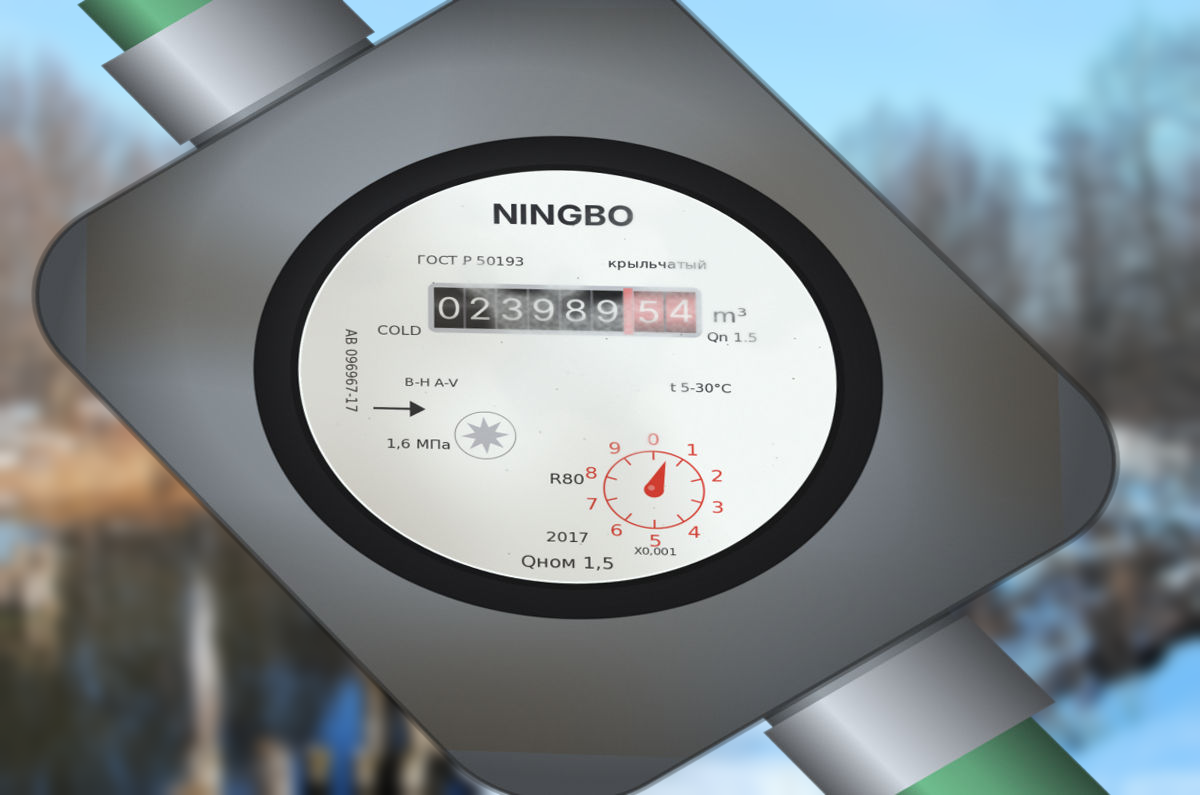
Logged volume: 23989.540 m³
